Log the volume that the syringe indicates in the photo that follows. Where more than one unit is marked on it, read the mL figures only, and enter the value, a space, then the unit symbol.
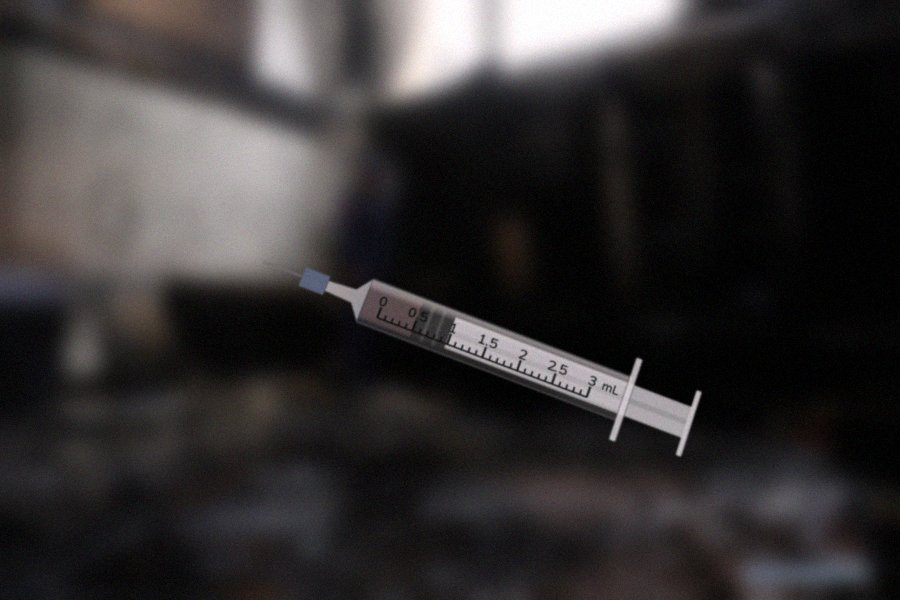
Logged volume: 0.5 mL
